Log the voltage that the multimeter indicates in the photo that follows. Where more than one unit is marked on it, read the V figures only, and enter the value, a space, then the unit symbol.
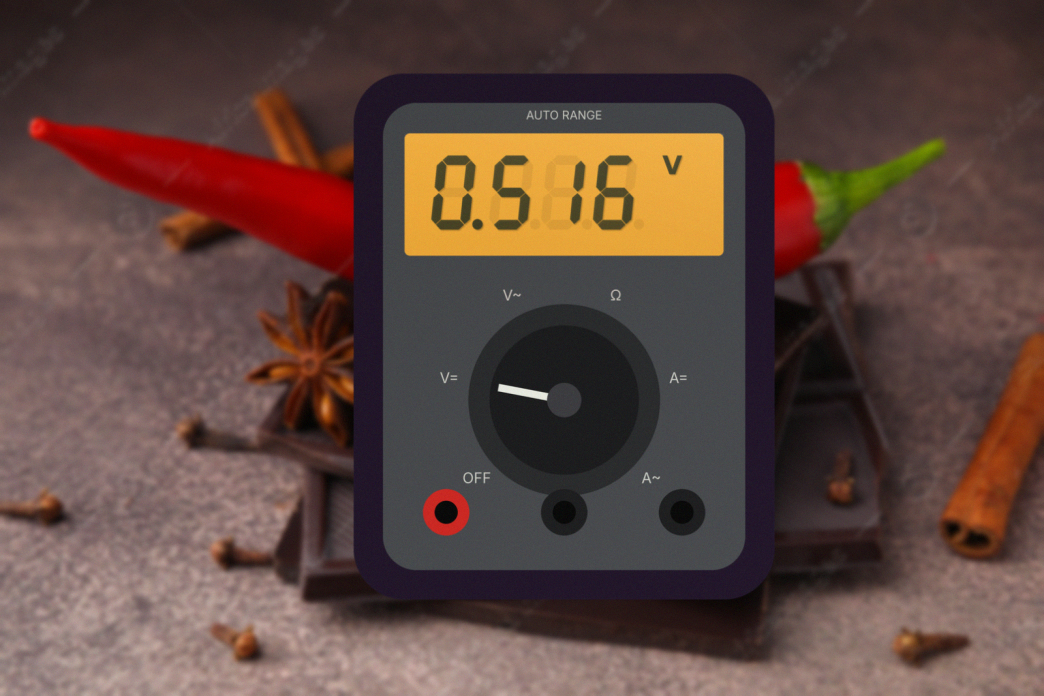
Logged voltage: 0.516 V
